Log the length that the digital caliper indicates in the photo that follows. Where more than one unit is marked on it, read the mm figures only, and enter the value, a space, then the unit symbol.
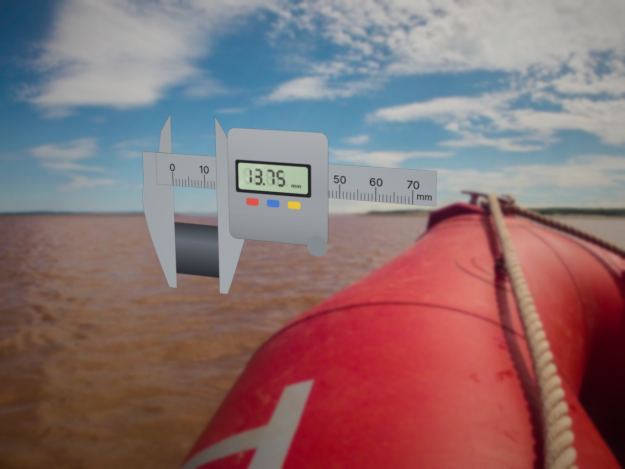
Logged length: 13.75 mm
